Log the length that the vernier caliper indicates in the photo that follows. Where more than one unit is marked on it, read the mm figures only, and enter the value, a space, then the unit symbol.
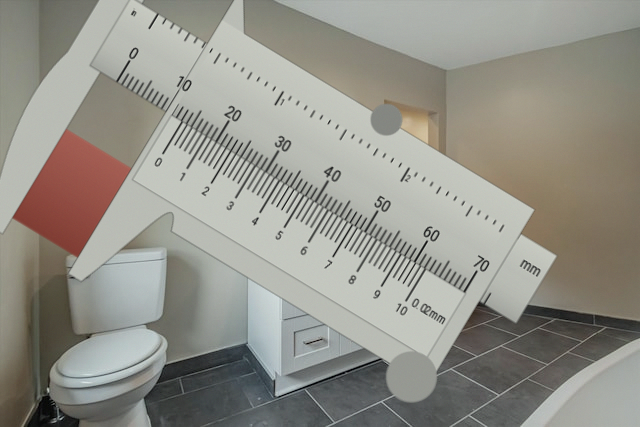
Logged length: 13.2 mm
